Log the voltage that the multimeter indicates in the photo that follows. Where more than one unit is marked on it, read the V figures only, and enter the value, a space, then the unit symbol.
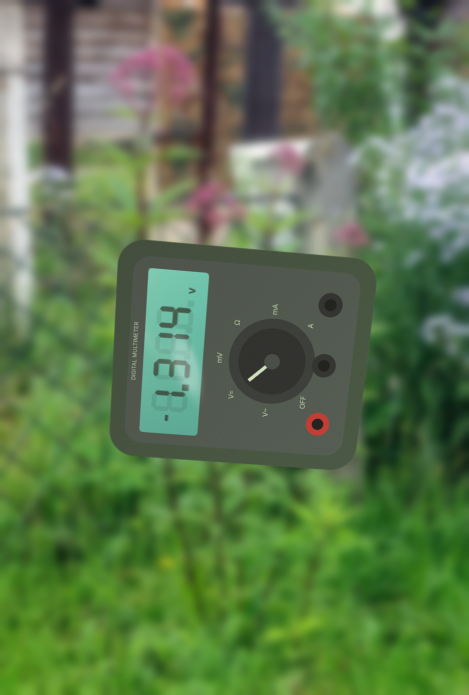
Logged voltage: -1.314 V
